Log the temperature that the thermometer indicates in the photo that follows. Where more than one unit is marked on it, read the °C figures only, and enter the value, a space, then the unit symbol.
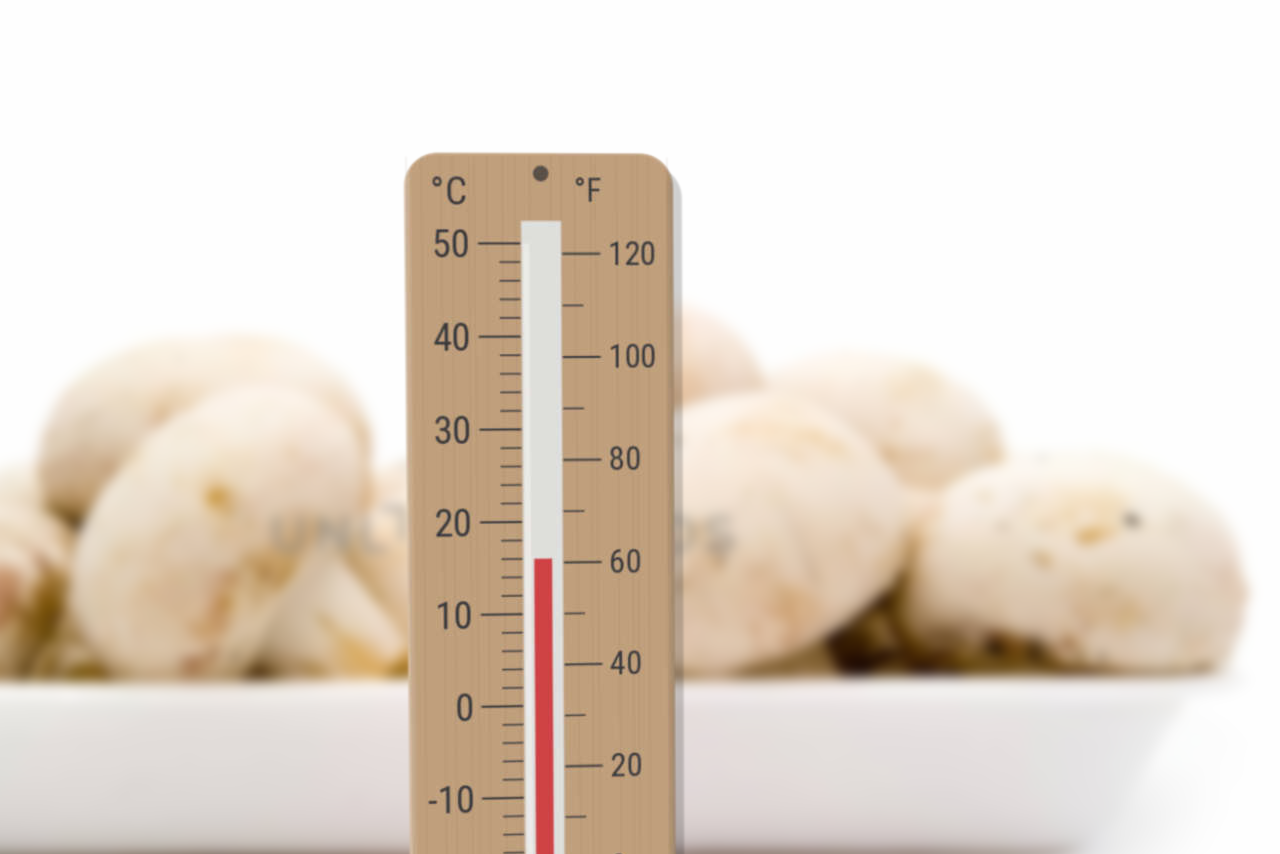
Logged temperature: 16 °C
